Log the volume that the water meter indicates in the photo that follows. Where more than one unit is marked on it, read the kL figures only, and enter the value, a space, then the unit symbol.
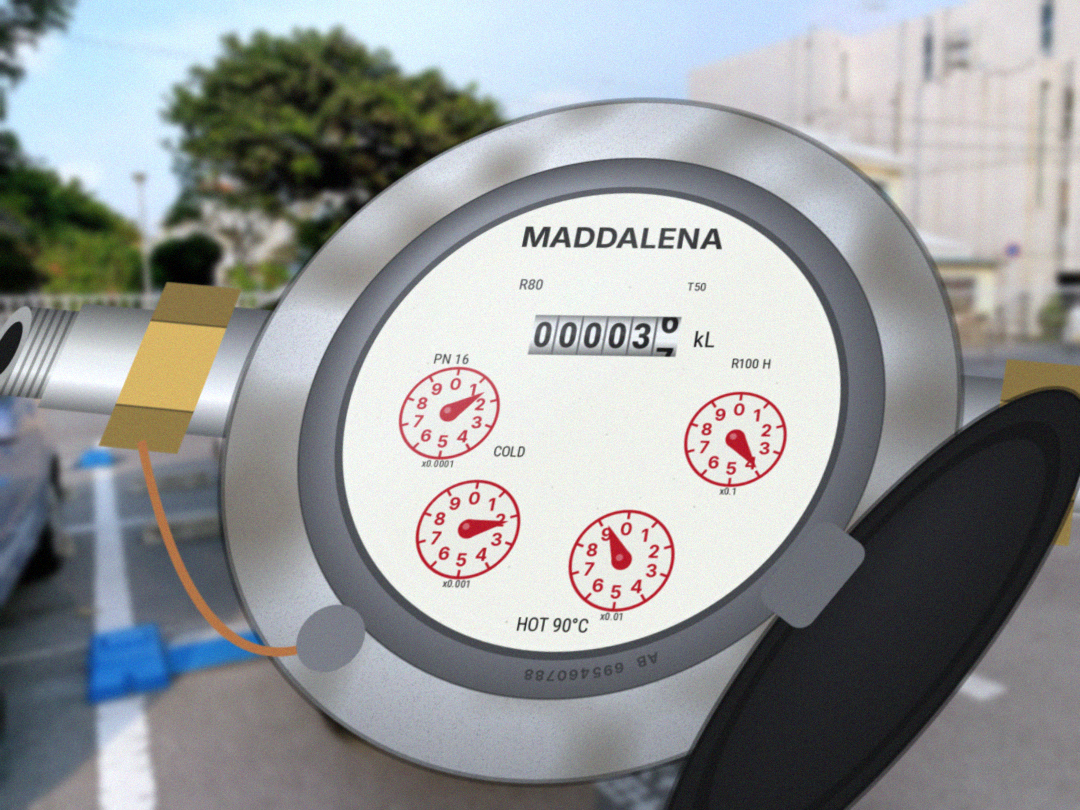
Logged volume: 36.3921 kL
